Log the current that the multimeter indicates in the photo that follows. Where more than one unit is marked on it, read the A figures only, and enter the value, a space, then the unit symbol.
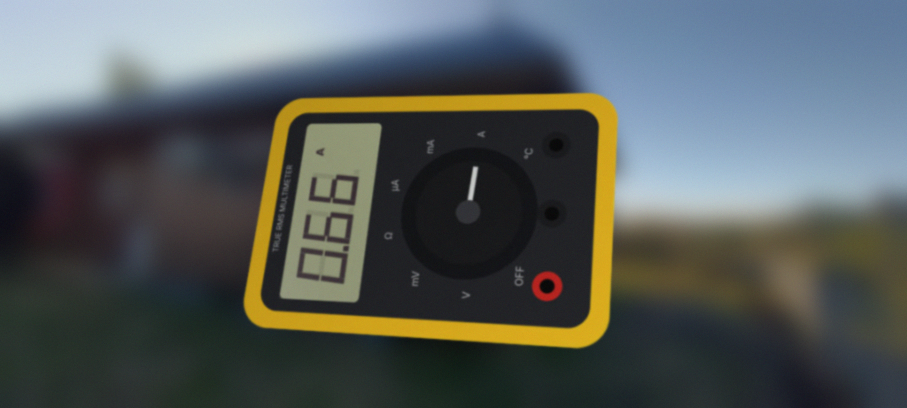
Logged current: 0.66 A
